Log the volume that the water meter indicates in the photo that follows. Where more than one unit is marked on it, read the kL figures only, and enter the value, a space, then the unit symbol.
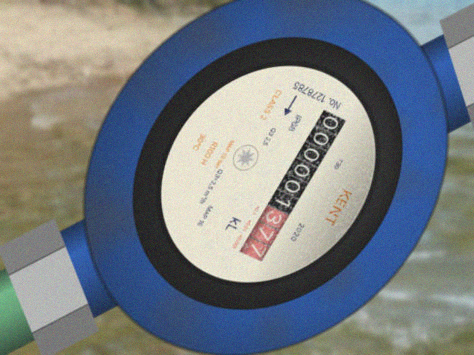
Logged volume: 1.377 kL
